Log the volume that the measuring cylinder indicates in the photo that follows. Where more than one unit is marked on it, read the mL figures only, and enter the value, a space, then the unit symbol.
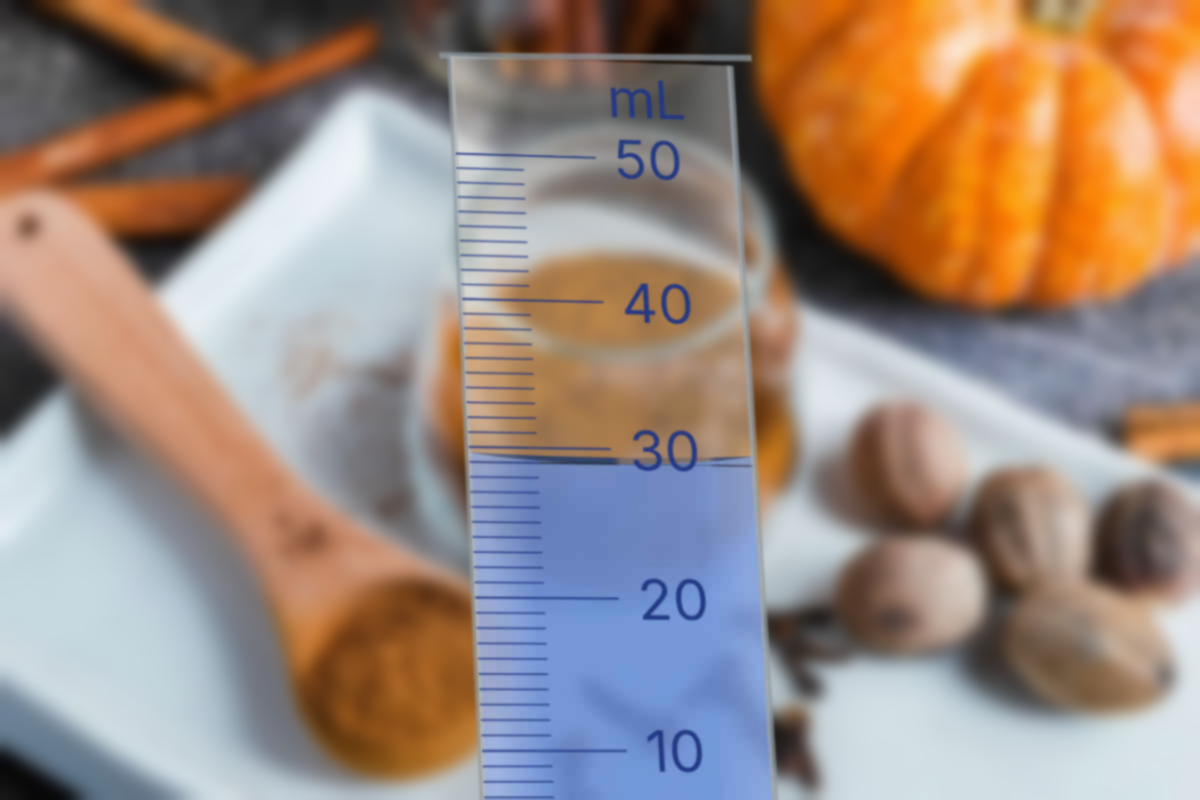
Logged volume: 29 mL
